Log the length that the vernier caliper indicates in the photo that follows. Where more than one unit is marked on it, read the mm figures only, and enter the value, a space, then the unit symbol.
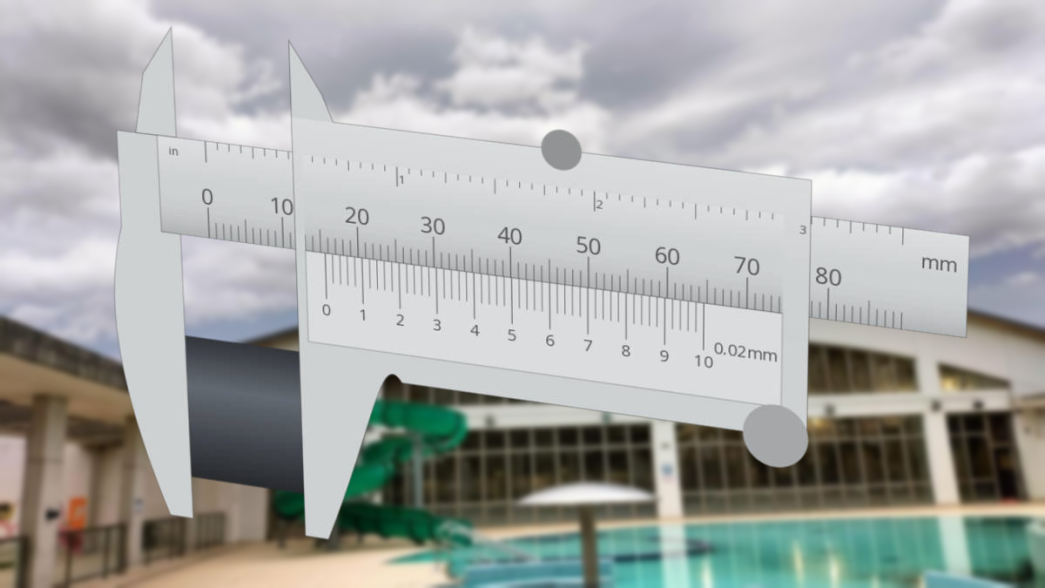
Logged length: 15.6 mm
